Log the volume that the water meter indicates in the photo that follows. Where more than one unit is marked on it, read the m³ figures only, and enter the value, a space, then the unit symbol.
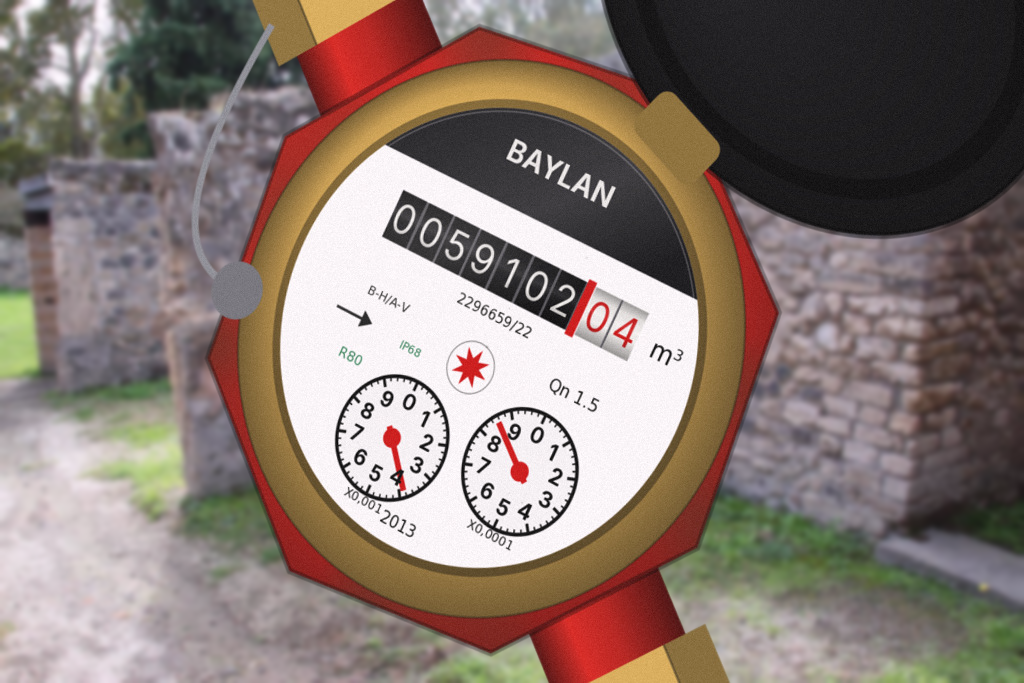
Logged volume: 59102.0438 m³
